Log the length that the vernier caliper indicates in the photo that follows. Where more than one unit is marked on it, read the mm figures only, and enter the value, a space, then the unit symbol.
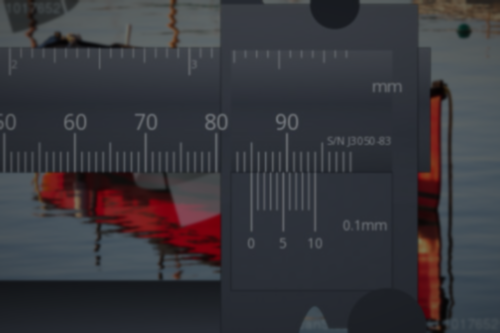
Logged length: 85.0 mm
